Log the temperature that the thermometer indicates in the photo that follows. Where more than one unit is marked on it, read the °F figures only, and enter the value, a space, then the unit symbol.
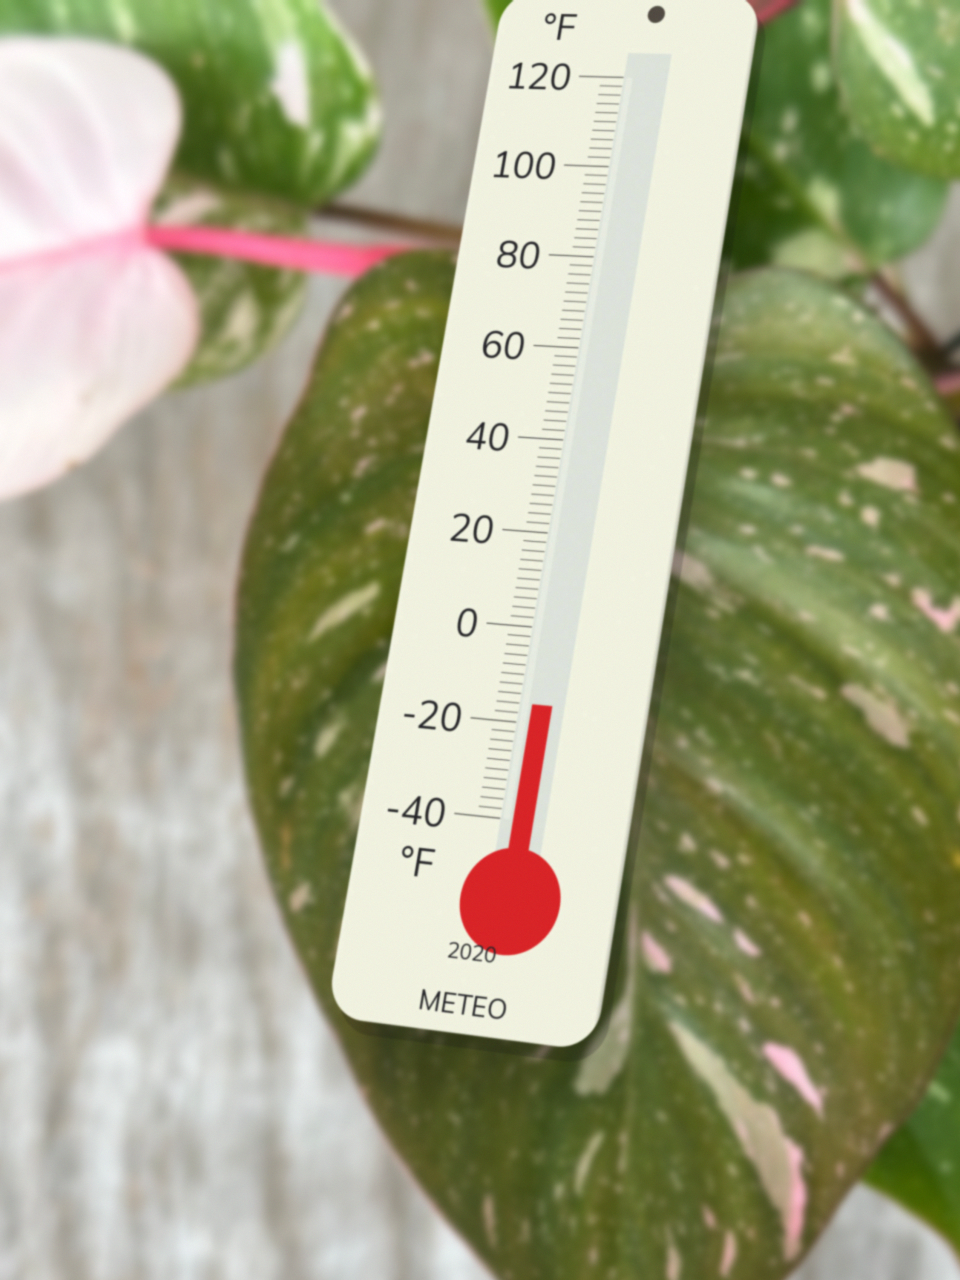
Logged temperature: -16 °F
